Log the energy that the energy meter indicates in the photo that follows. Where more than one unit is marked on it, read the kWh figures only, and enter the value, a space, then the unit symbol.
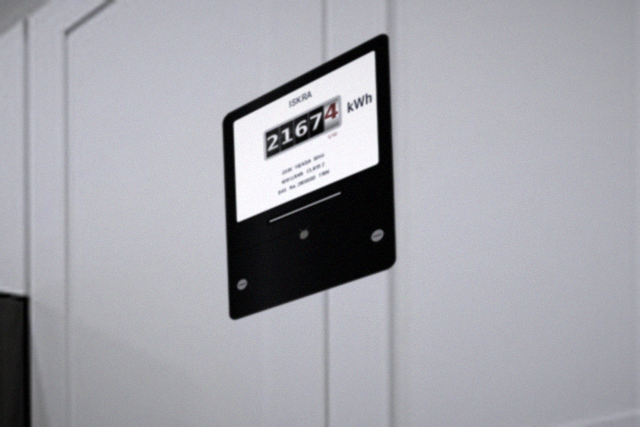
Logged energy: 2167.4 kWh
